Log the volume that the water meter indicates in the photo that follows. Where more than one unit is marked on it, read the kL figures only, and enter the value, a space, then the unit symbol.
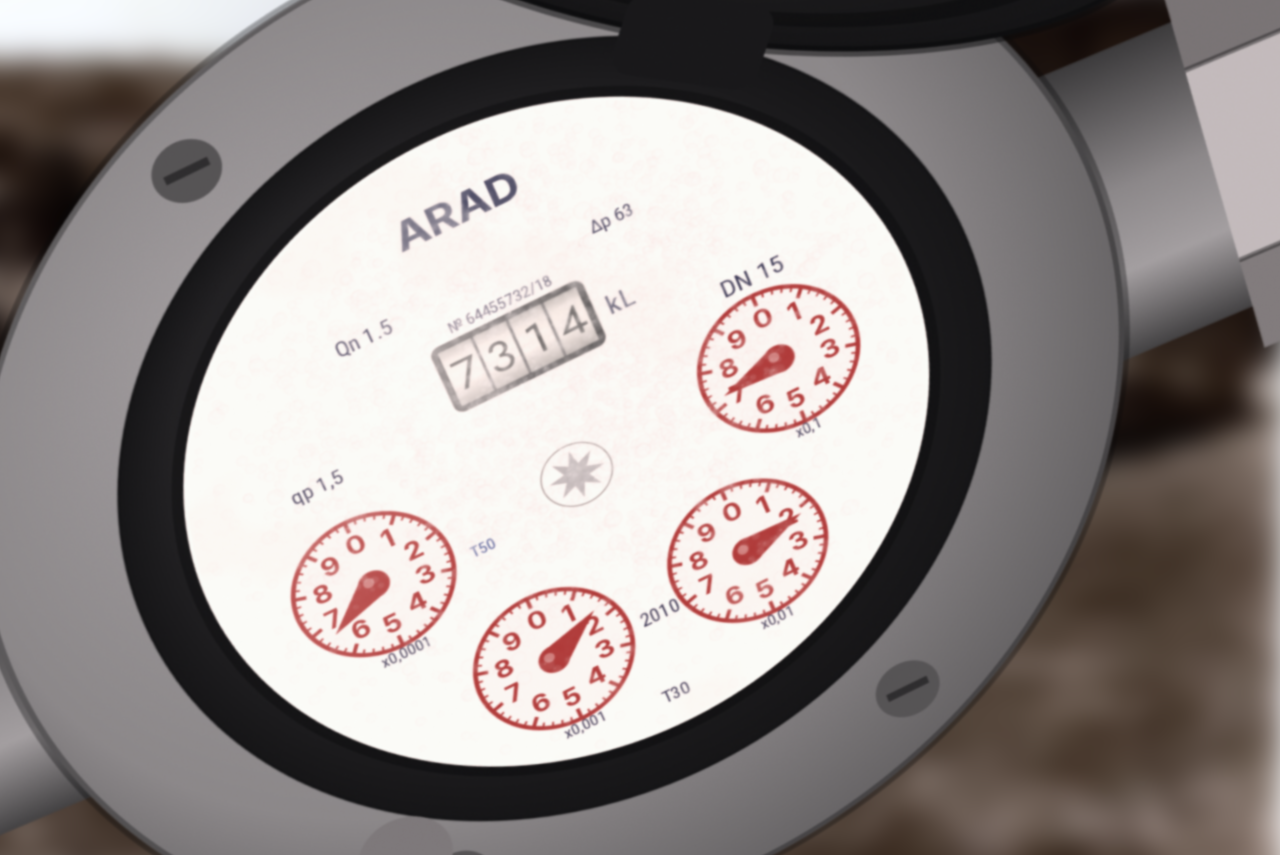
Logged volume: 7314.7216 kL
